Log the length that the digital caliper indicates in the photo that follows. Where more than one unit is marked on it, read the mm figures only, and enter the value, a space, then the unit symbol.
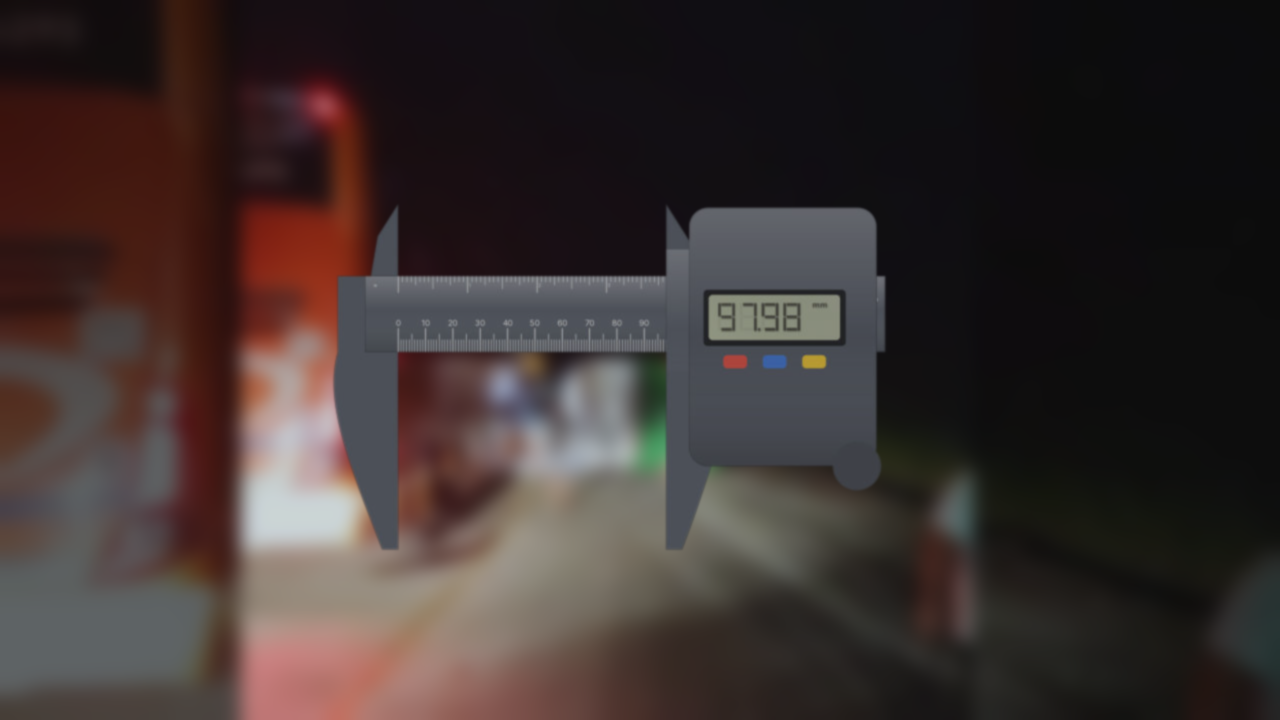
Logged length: 97.98 mm
